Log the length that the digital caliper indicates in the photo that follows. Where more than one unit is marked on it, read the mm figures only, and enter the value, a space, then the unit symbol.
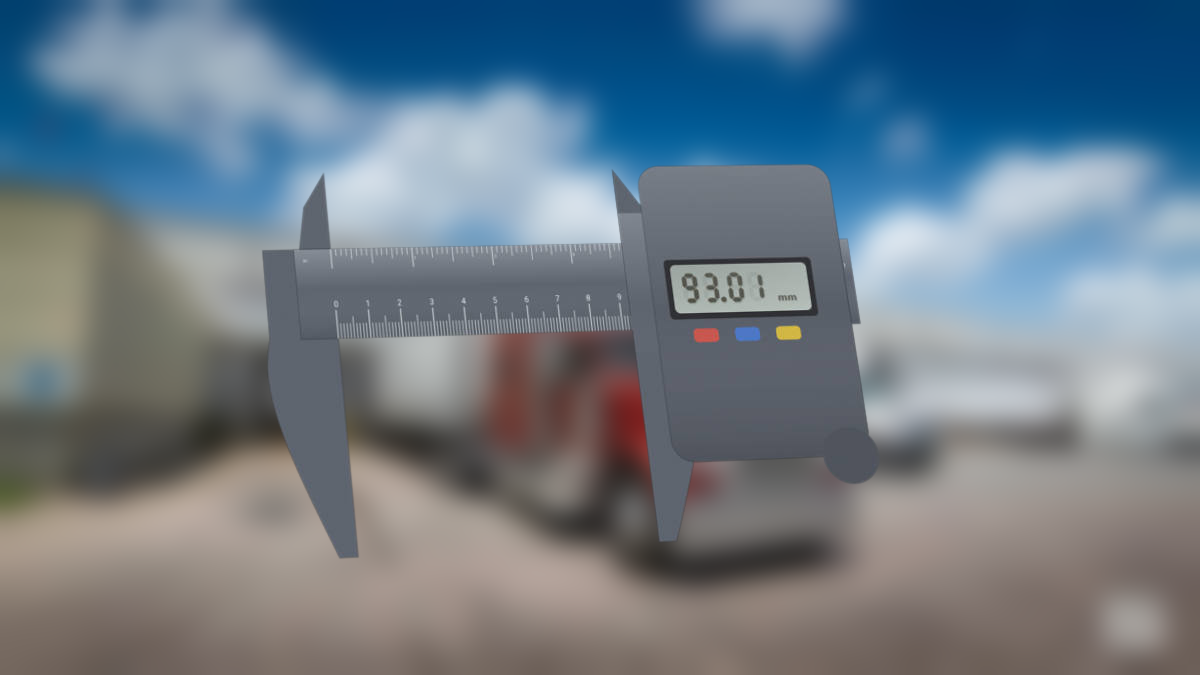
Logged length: 93.01 mm
